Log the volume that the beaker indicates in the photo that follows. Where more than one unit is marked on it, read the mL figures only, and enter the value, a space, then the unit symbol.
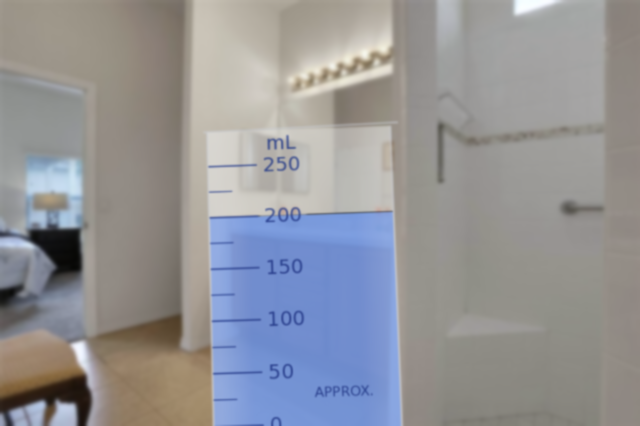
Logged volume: 200 mL
